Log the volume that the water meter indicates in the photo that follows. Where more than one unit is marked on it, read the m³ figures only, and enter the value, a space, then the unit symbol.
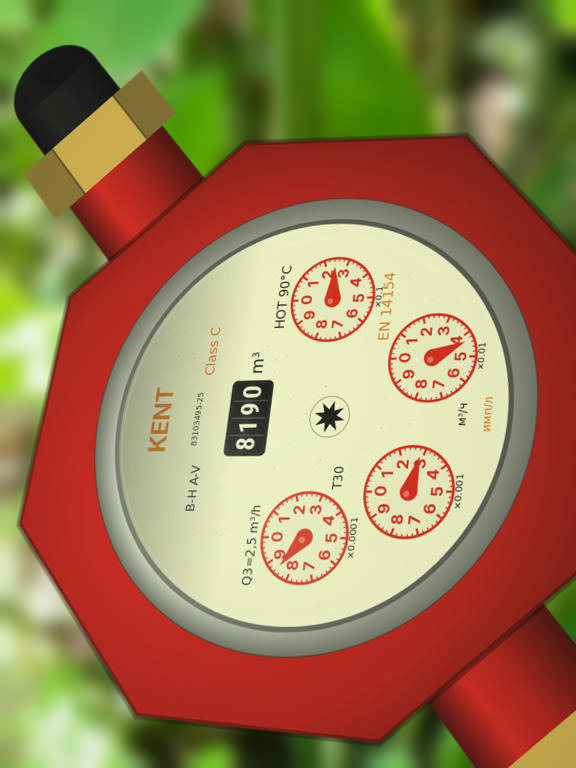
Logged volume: 8190.2428 m³
